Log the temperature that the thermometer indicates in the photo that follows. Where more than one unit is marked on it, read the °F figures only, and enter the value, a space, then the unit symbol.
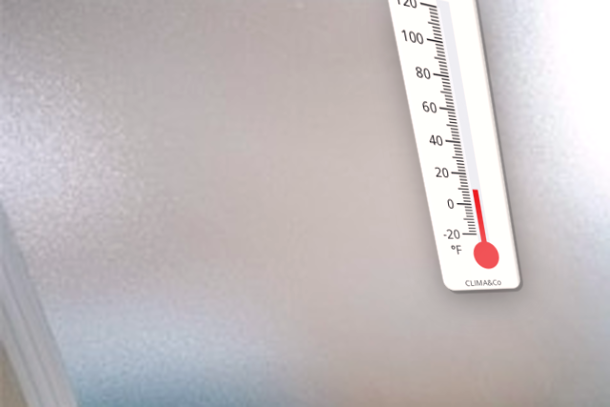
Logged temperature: 10 °F
